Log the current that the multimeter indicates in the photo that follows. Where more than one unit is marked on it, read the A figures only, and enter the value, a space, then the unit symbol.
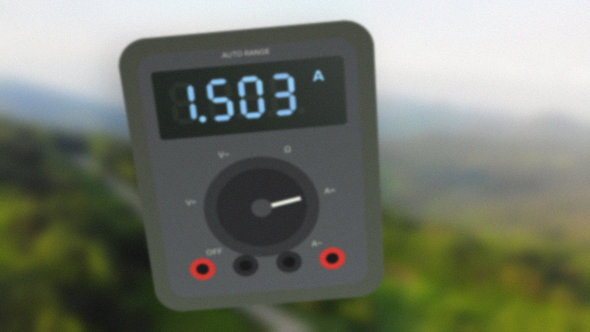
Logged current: 1.503 A
